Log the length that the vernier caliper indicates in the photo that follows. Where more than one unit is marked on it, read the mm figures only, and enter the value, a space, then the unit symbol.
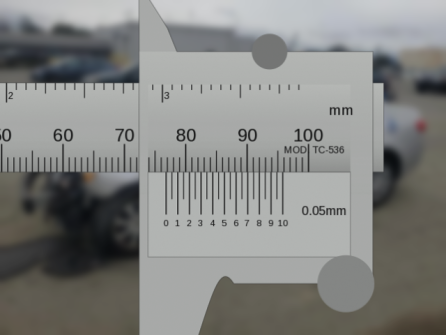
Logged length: 76.8 mm
